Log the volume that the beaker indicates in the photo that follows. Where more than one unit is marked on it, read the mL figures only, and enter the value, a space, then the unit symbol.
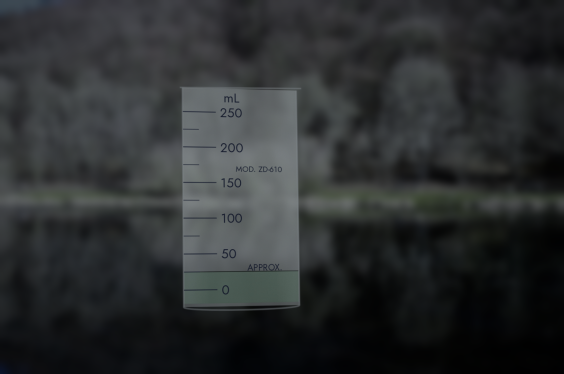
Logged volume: 25 mL
